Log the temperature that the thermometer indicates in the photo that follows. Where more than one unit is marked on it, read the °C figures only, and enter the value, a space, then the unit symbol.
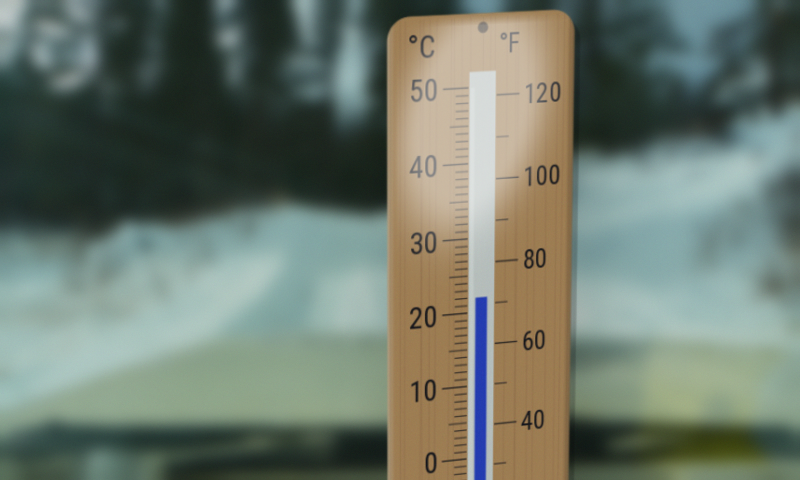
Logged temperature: 22 °C
